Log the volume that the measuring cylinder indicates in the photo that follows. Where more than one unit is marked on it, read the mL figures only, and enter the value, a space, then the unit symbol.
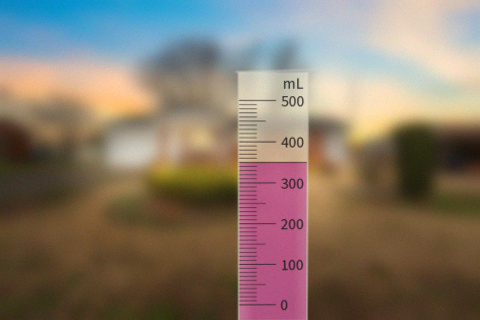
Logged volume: 350 mL
